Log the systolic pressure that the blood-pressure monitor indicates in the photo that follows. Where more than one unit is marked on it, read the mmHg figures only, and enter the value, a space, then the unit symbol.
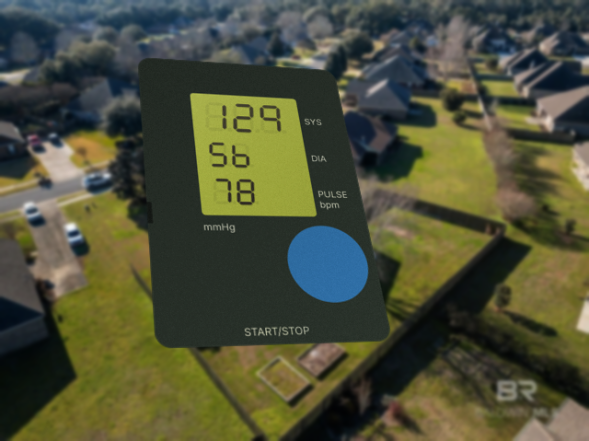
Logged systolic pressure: 129 mmHg
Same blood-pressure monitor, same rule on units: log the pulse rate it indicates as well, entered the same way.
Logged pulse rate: 78 bpm
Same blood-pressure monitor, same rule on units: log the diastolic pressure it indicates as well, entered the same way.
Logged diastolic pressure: 56 mmHg
